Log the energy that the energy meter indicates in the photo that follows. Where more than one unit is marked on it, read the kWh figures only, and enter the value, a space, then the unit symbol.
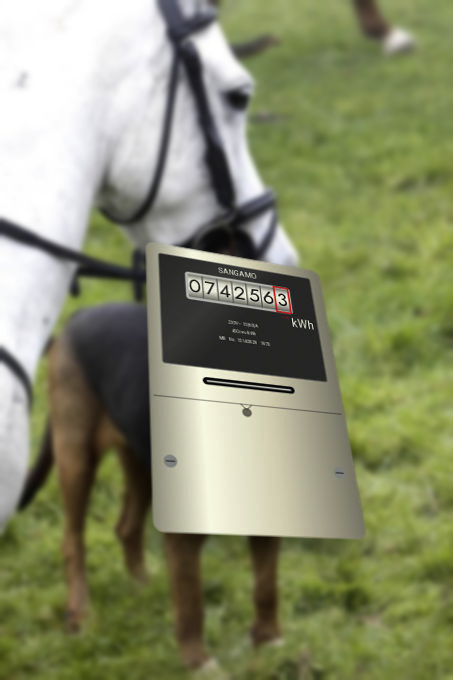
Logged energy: 74256.3 kWh
